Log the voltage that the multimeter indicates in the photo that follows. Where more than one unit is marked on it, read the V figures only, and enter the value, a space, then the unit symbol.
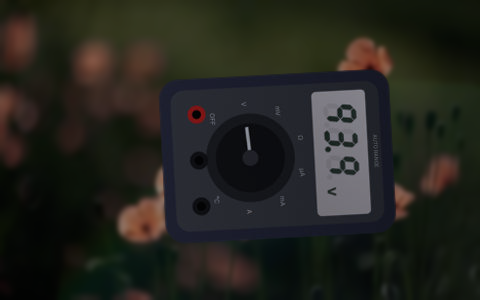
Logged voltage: 93.9 V
